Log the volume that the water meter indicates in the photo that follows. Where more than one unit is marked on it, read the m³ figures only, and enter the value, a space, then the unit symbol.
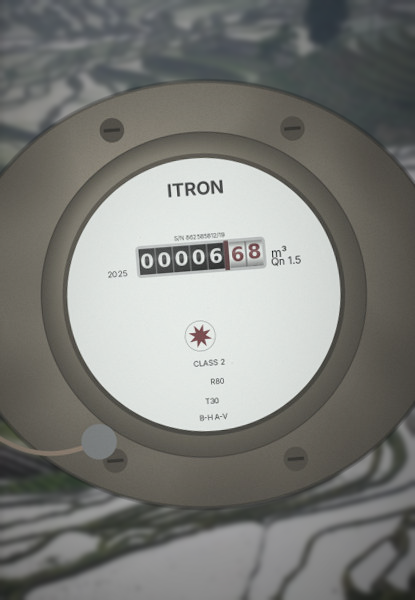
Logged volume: 6.68 m³
